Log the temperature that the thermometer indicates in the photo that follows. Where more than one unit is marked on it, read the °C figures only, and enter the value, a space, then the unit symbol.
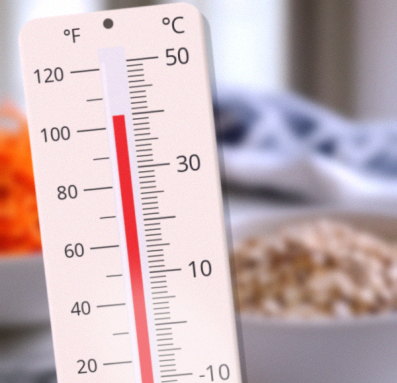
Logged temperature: 40 °C
